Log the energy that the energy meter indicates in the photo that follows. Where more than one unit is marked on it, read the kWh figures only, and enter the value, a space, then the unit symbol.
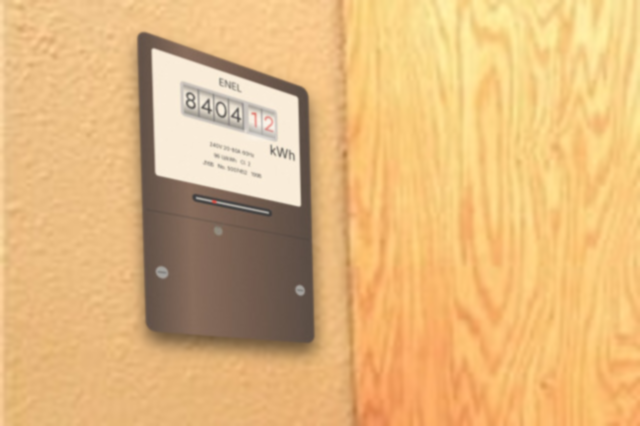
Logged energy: 8404.12 kWh
